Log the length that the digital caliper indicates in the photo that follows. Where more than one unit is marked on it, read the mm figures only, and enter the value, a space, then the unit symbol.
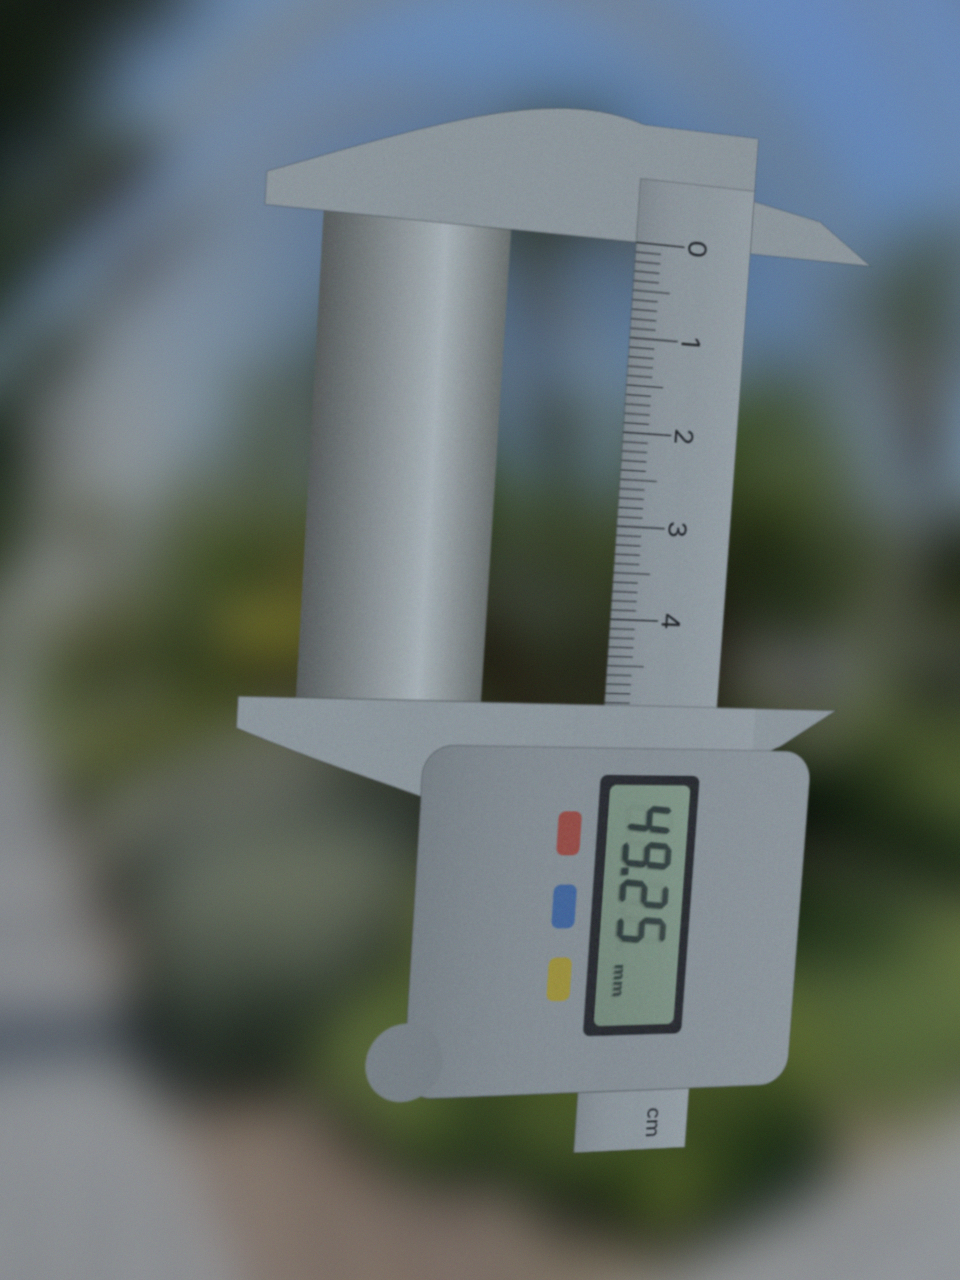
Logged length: 49.25 mm
